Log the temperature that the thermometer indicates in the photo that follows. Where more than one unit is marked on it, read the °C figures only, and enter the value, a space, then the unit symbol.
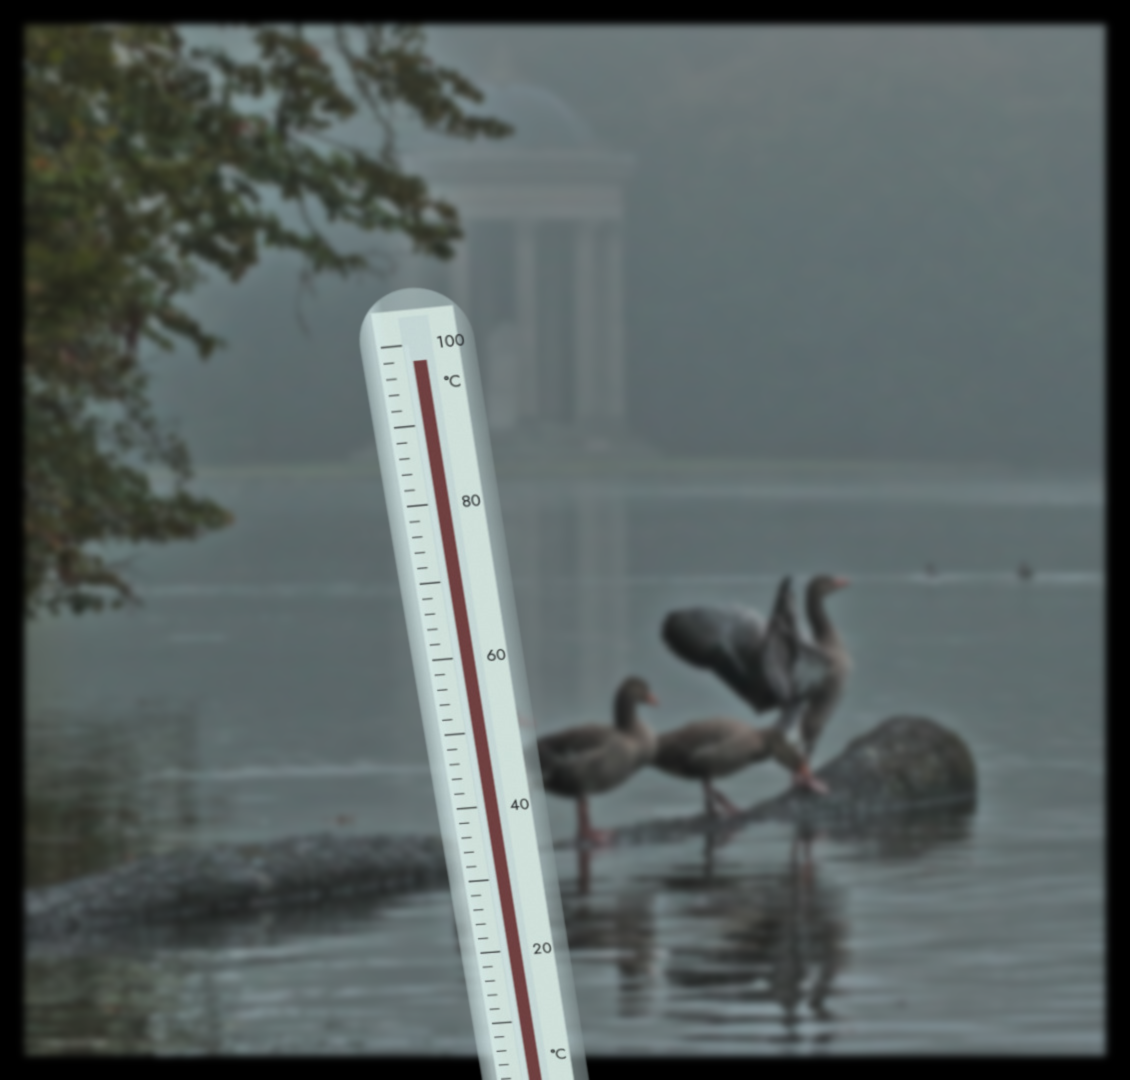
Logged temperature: 98 °C
